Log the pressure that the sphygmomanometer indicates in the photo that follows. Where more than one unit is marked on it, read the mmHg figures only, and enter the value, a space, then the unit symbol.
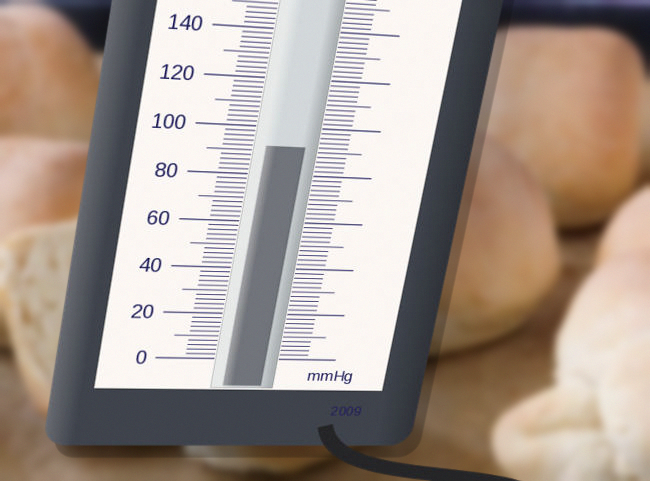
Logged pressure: 92 mmHg
